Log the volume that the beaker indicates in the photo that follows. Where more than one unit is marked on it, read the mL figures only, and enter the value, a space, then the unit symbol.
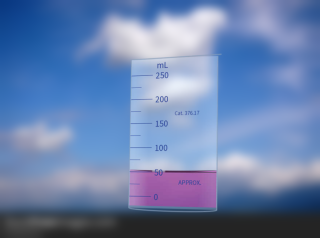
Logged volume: 50 mL
